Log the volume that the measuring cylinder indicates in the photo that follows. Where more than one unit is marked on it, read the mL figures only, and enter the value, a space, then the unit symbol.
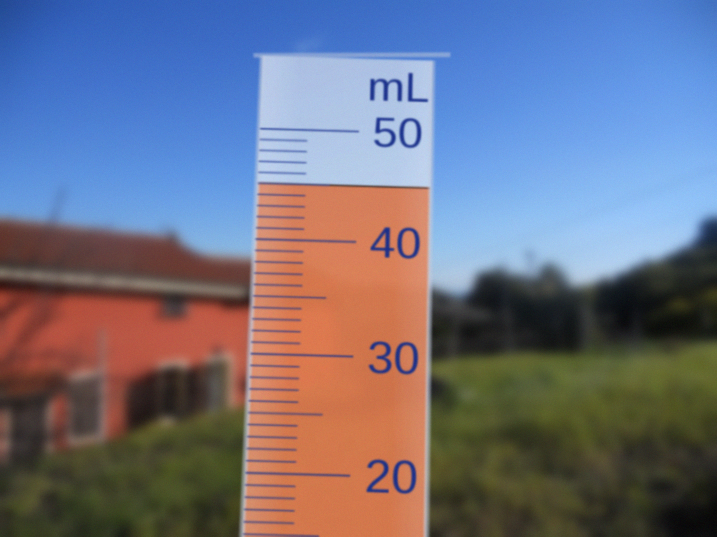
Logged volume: 45 mL
